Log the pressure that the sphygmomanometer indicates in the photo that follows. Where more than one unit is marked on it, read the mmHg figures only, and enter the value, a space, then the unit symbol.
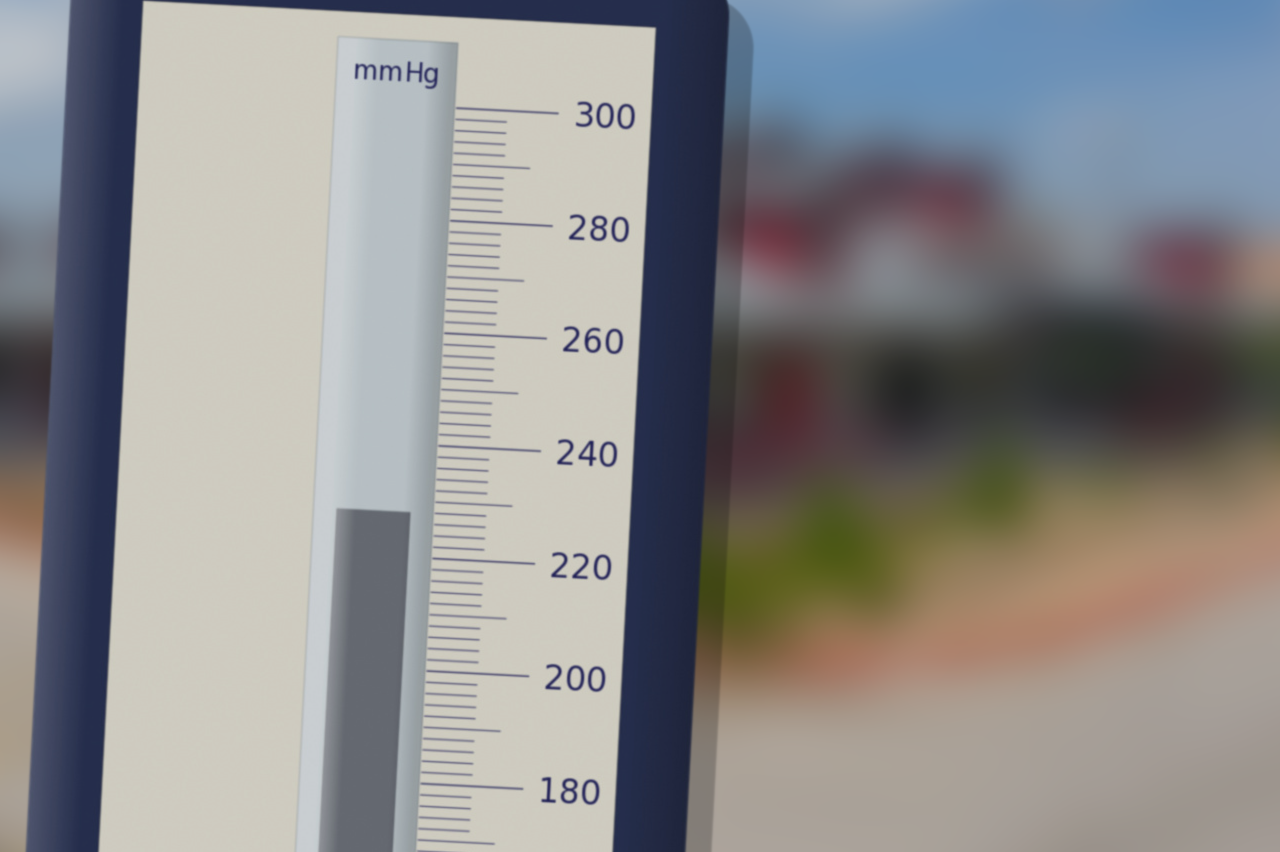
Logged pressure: 228 mmHg
